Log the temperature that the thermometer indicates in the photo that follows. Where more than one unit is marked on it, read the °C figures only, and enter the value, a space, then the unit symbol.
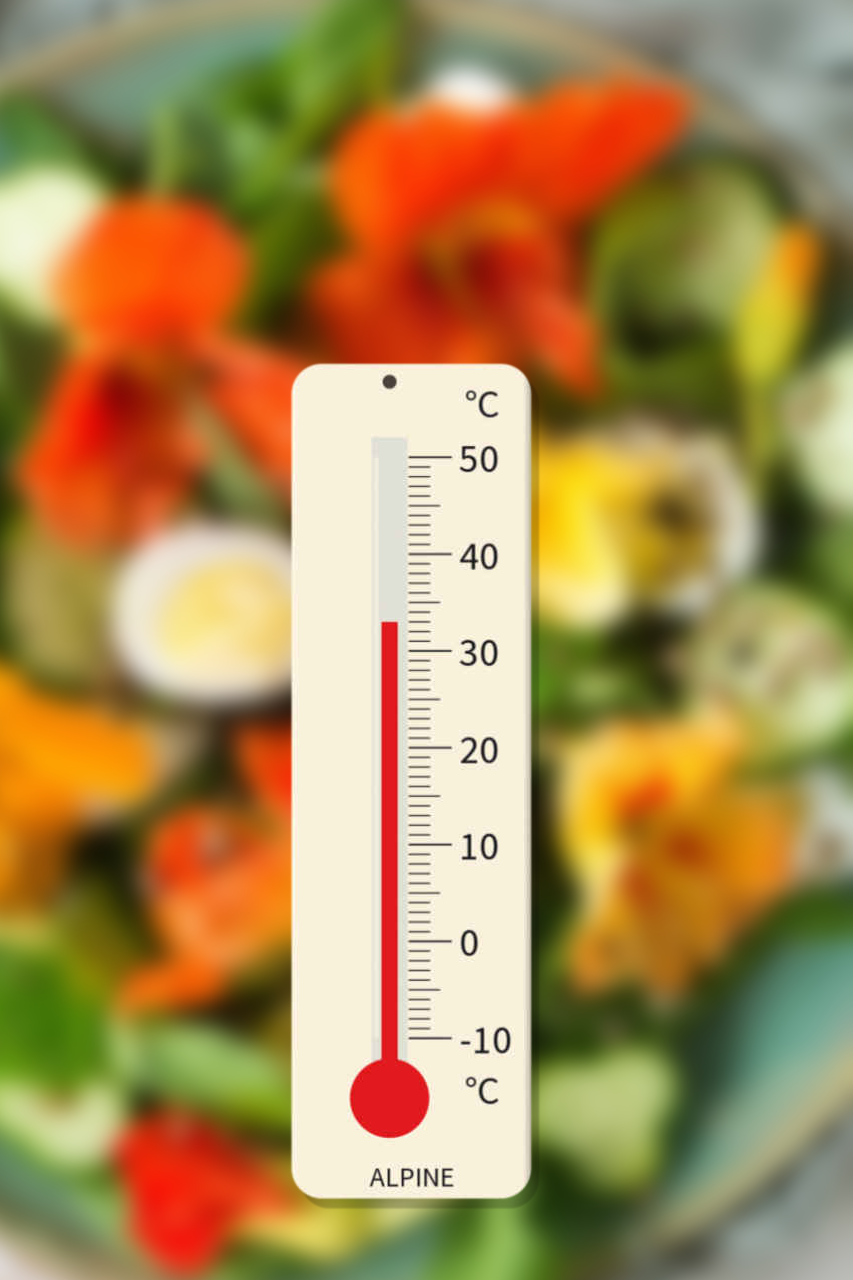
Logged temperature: 33 °C
